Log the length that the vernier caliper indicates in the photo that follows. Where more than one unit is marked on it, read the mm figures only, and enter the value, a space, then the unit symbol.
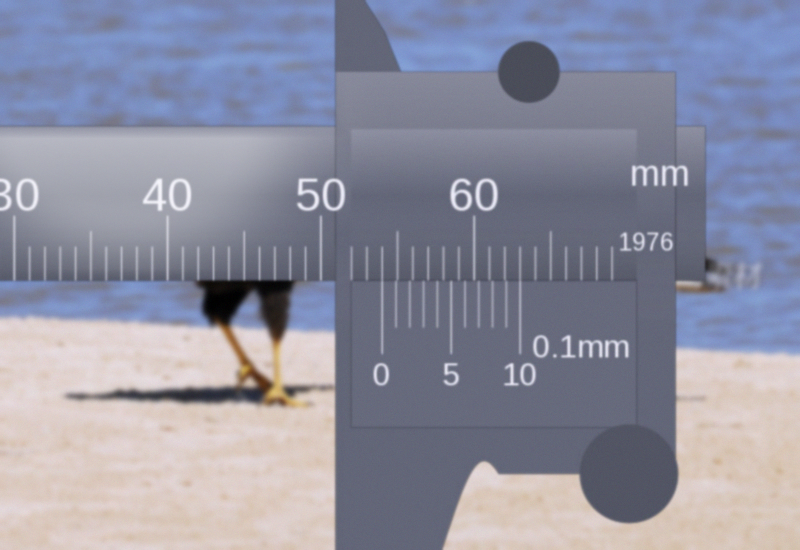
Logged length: 54.0 mm
